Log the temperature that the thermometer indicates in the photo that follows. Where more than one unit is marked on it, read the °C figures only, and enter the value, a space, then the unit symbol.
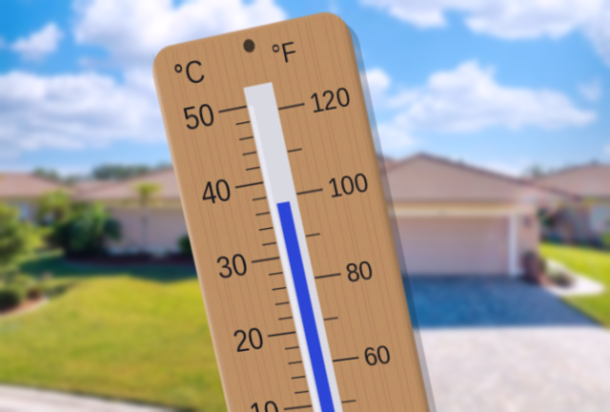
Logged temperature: 37 °C
